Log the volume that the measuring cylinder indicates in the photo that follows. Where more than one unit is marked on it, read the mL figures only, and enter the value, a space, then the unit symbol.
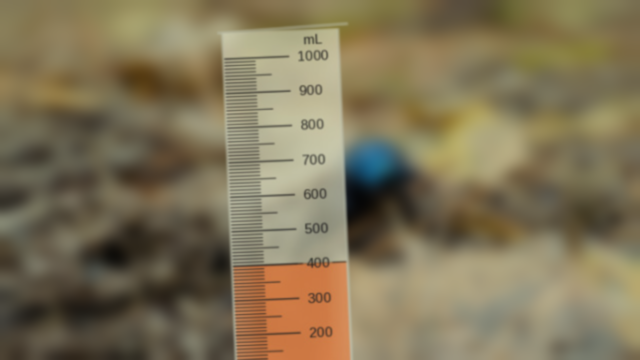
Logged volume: 400 mL
